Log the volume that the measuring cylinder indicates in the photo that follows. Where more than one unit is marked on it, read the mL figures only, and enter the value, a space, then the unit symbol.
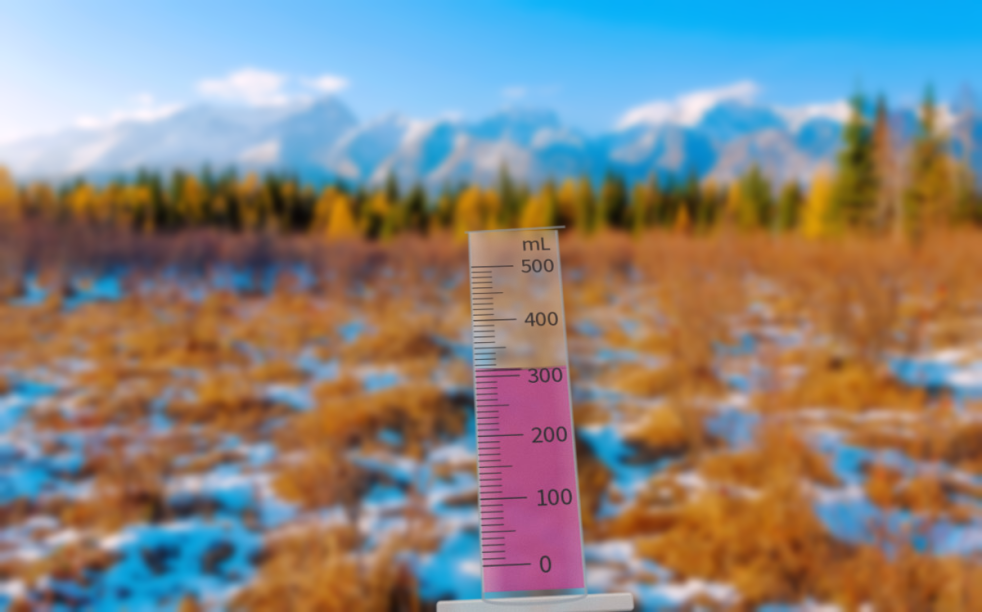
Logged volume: 310 mL
